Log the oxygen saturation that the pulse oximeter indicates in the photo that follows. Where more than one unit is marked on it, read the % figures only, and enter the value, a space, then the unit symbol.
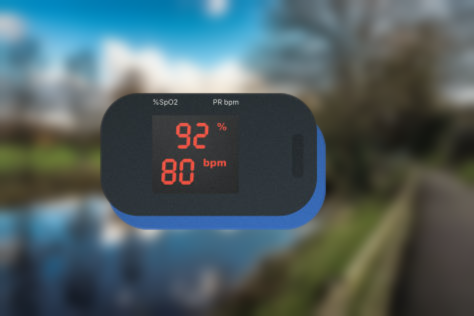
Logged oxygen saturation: 92 %
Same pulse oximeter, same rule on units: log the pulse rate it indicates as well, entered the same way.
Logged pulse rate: 80 bpm
